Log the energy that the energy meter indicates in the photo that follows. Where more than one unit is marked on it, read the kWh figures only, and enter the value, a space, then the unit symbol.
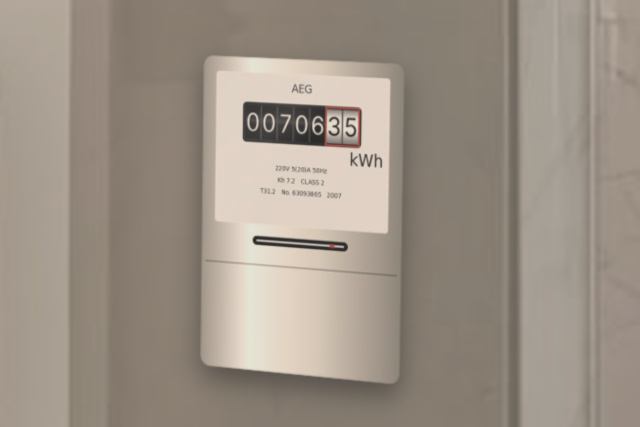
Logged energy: 706.35 kWh
